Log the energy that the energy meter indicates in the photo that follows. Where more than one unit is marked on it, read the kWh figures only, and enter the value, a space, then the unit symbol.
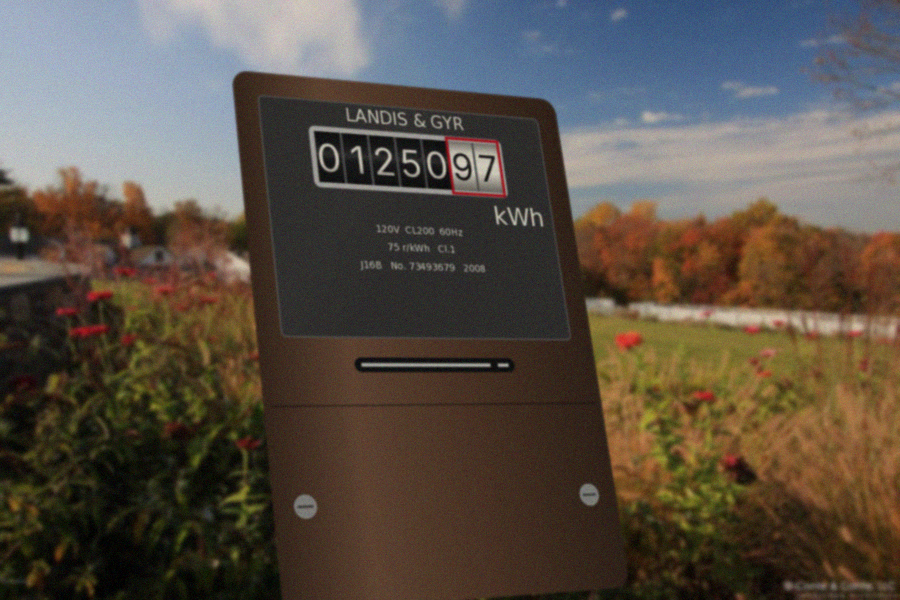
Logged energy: 1250.97 kWh
